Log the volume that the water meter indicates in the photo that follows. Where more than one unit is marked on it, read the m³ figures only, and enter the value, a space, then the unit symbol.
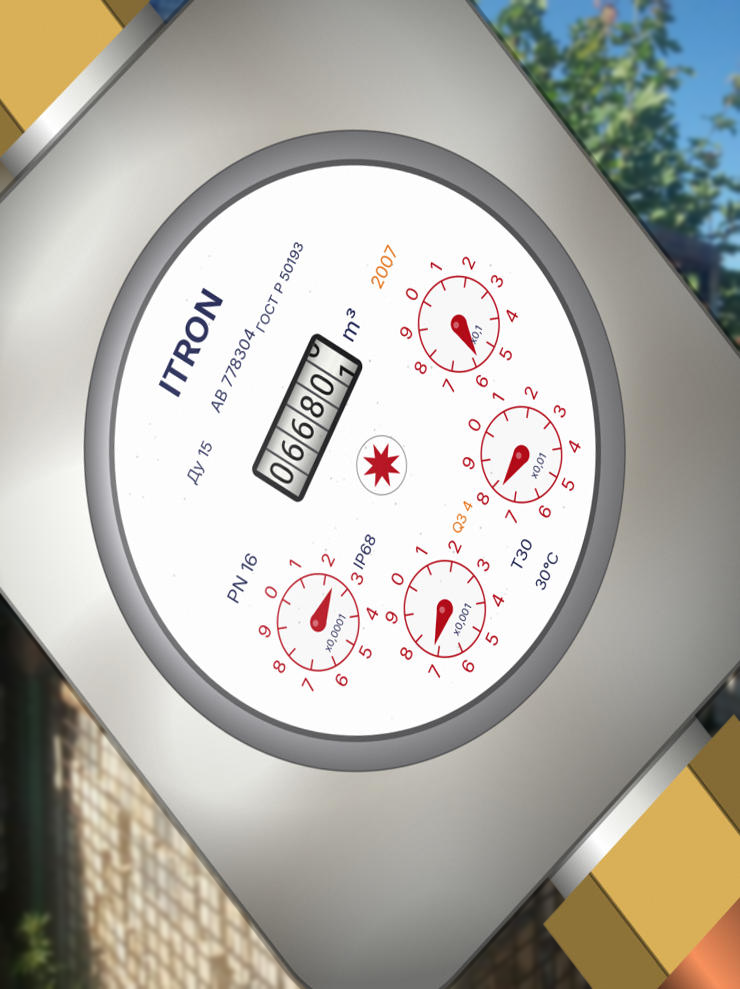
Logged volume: 66800.5772 m³
